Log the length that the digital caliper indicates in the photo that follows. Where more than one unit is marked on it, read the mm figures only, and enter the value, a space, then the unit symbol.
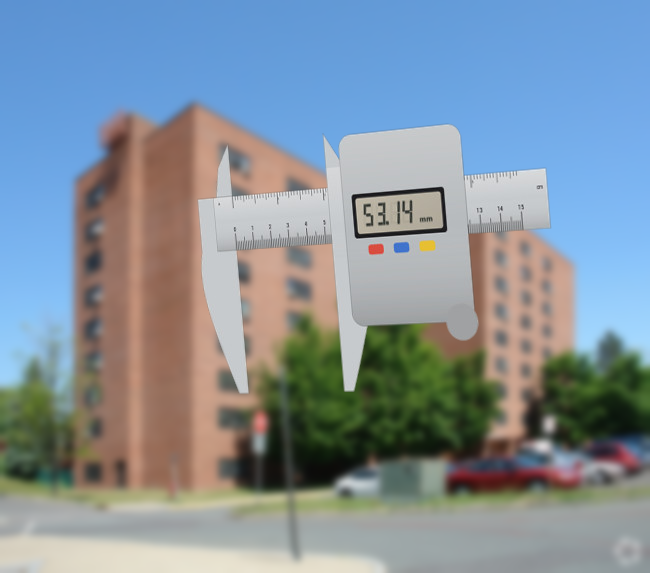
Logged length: 53.14 mm
